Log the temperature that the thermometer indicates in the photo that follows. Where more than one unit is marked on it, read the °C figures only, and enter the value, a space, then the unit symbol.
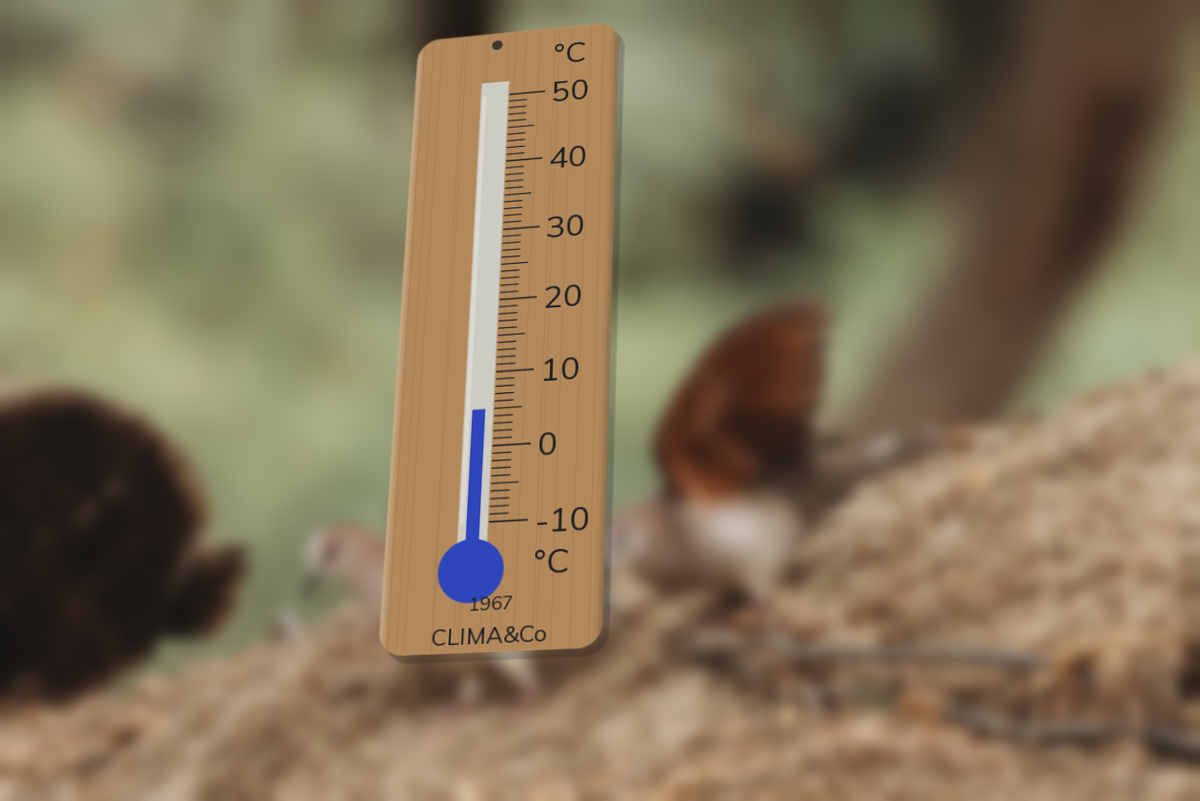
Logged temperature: 5 °C
